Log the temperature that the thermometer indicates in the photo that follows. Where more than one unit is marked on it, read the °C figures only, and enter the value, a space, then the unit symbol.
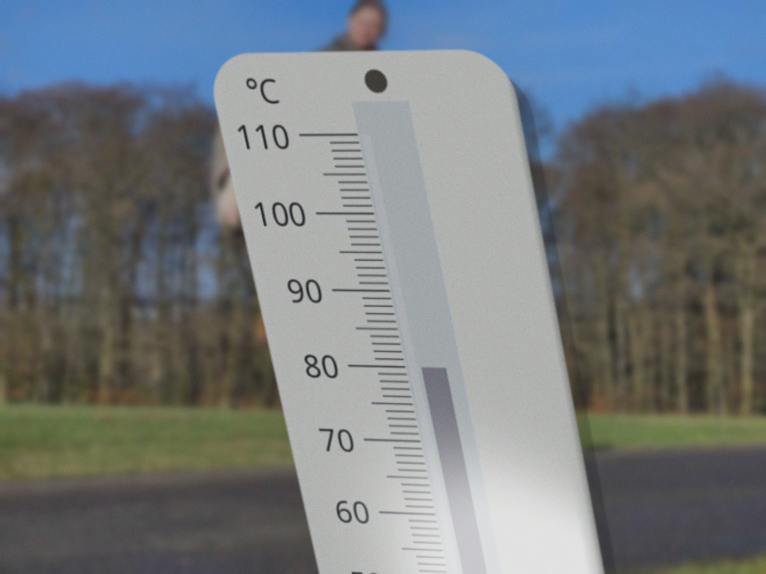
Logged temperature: 80 °C
